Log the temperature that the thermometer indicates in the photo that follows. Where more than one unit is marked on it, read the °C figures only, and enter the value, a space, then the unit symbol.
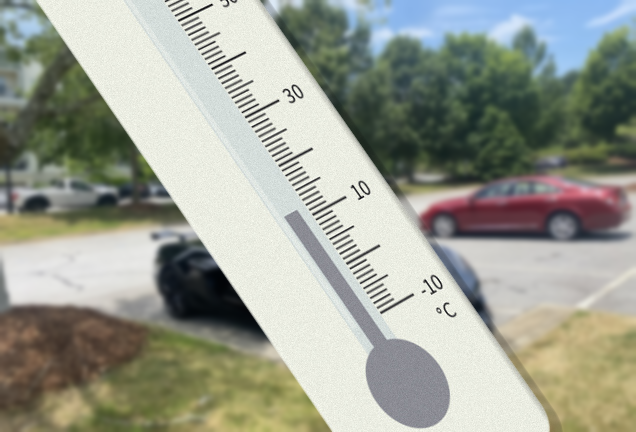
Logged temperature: 12 °C
